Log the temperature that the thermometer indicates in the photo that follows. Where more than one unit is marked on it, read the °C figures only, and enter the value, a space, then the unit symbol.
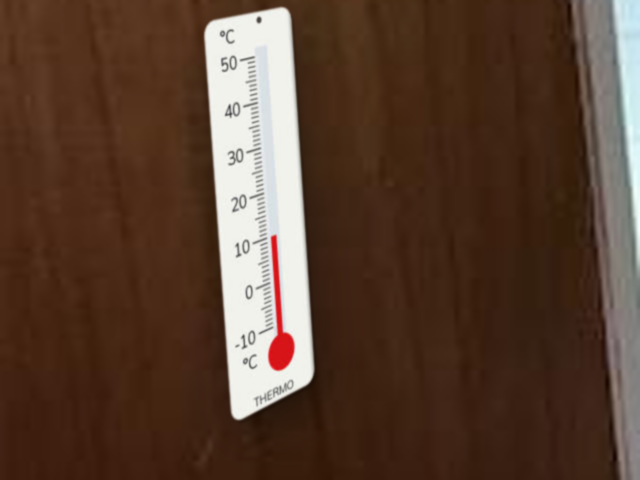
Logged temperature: 10 °C
